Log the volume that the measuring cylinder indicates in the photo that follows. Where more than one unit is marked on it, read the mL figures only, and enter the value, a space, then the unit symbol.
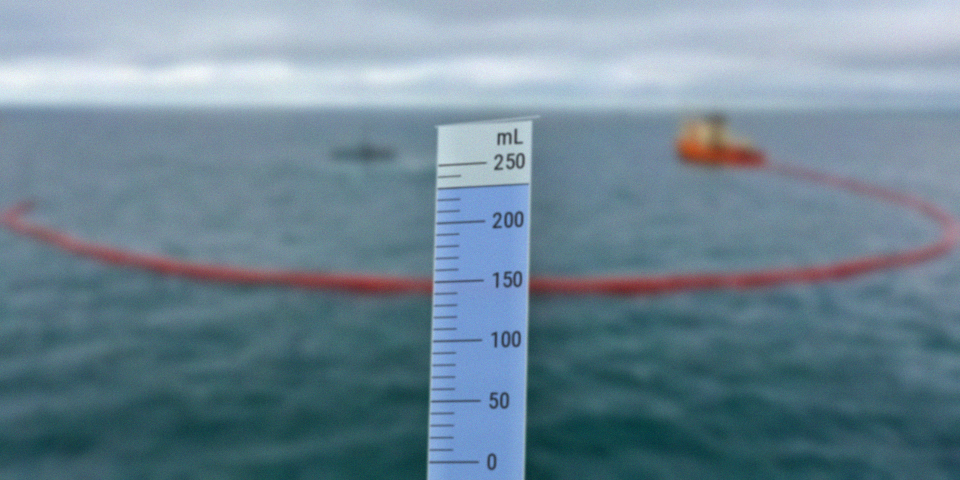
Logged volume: 230 mL
